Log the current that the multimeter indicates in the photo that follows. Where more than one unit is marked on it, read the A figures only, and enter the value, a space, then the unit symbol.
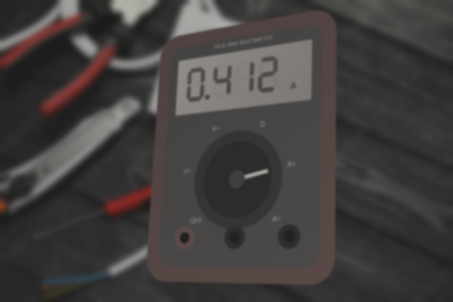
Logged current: 0.412 A
